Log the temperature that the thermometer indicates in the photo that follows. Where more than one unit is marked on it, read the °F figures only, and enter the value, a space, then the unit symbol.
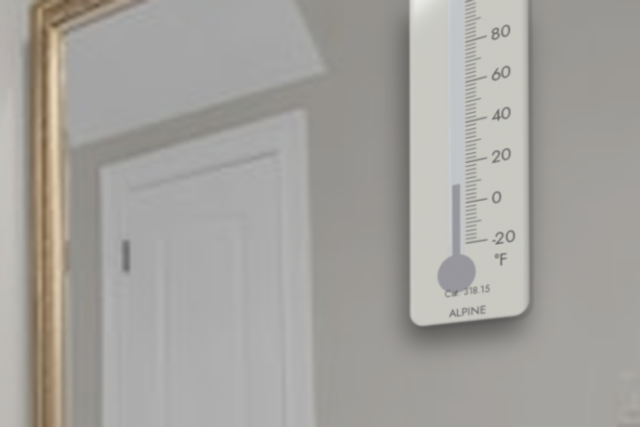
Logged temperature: 10 °F
